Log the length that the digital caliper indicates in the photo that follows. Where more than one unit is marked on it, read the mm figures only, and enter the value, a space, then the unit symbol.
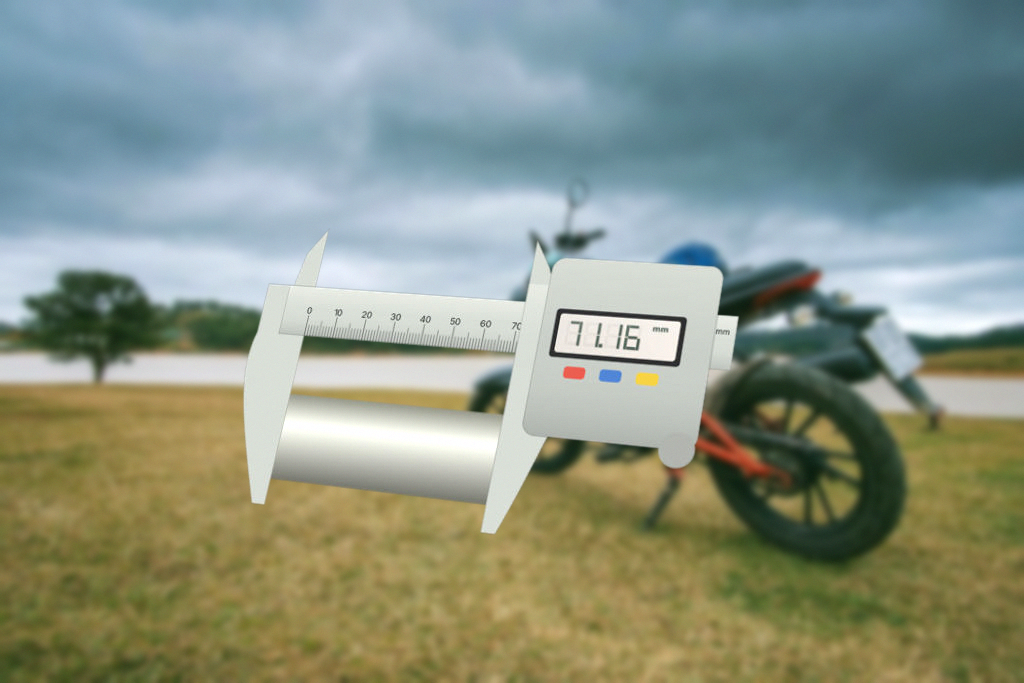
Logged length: 71.16 mm
